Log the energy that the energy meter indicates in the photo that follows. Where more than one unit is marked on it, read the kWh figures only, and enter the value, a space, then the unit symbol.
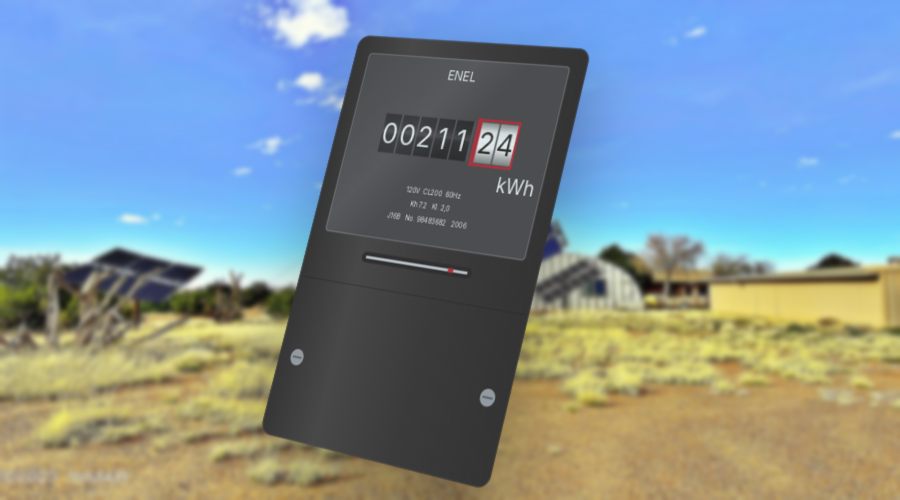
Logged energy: 211.24 kWh
